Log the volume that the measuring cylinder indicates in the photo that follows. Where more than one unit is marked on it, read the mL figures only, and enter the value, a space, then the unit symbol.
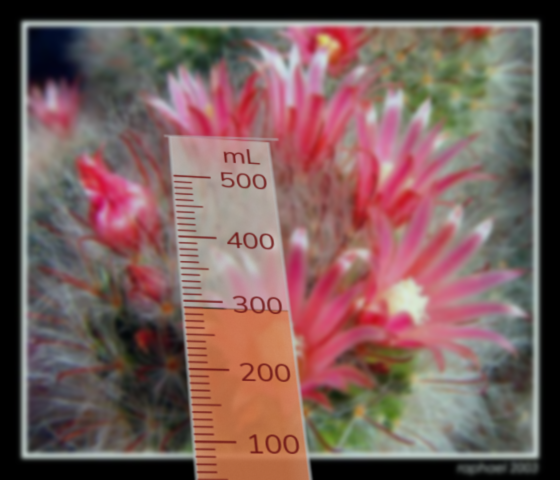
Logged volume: 290 mL
